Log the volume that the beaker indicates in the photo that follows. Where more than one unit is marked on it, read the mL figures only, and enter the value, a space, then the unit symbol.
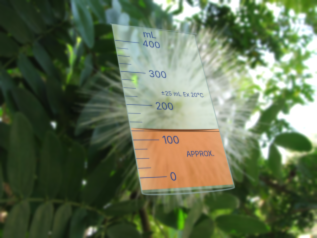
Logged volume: 125 mL
